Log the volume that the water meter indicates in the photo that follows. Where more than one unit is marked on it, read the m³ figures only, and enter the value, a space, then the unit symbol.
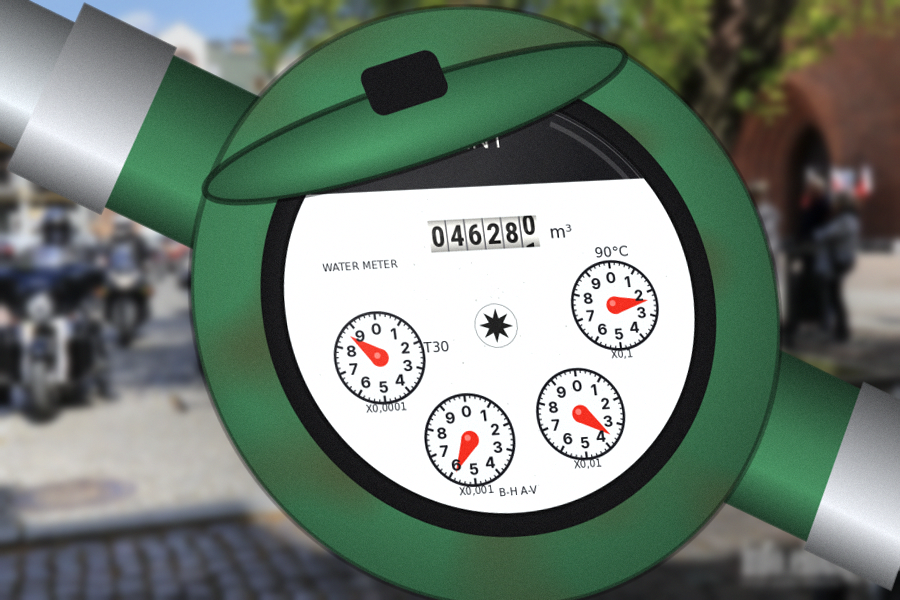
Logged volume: 46280.2358 m³
